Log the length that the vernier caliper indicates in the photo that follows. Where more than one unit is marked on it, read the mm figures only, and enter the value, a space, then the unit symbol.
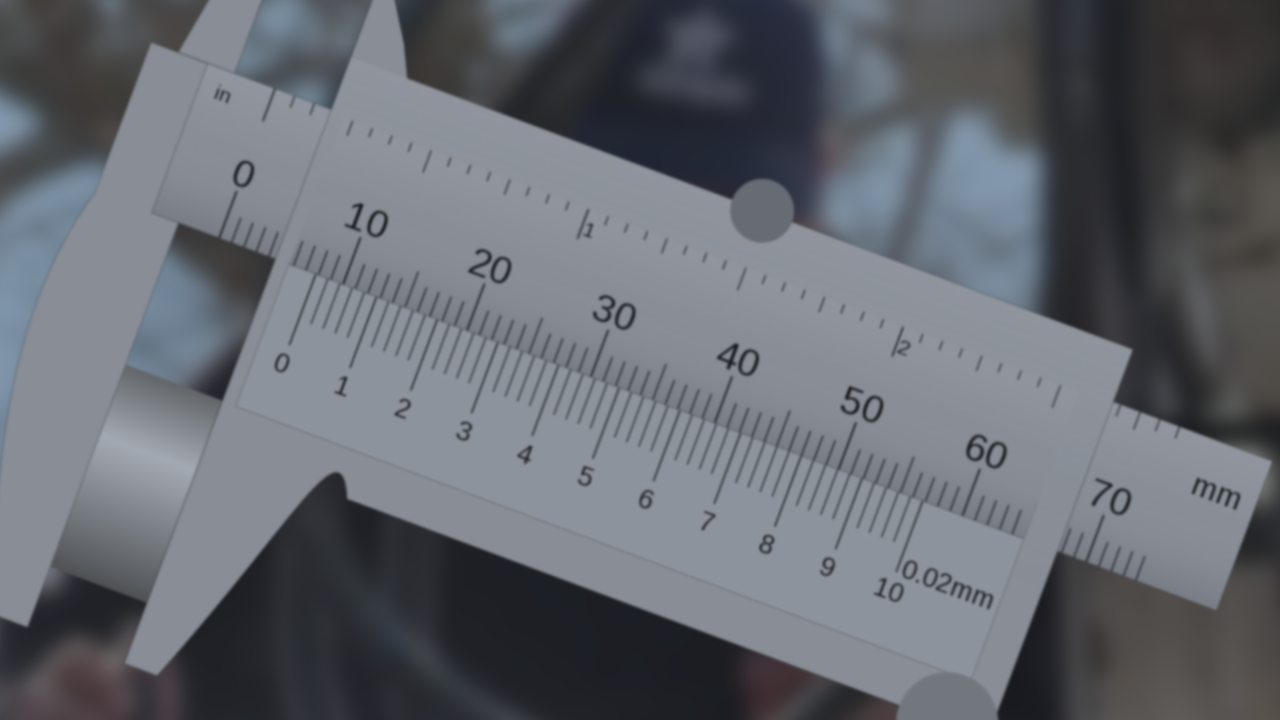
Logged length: 7.8 mm
